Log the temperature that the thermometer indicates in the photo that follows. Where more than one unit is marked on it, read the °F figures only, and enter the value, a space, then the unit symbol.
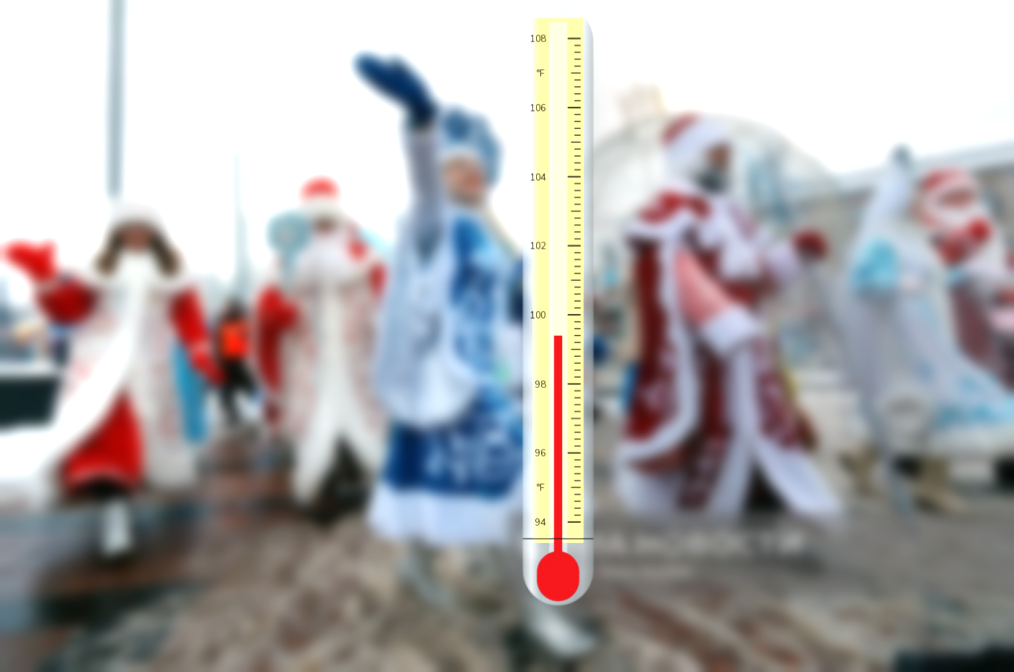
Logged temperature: 99.4 °F
